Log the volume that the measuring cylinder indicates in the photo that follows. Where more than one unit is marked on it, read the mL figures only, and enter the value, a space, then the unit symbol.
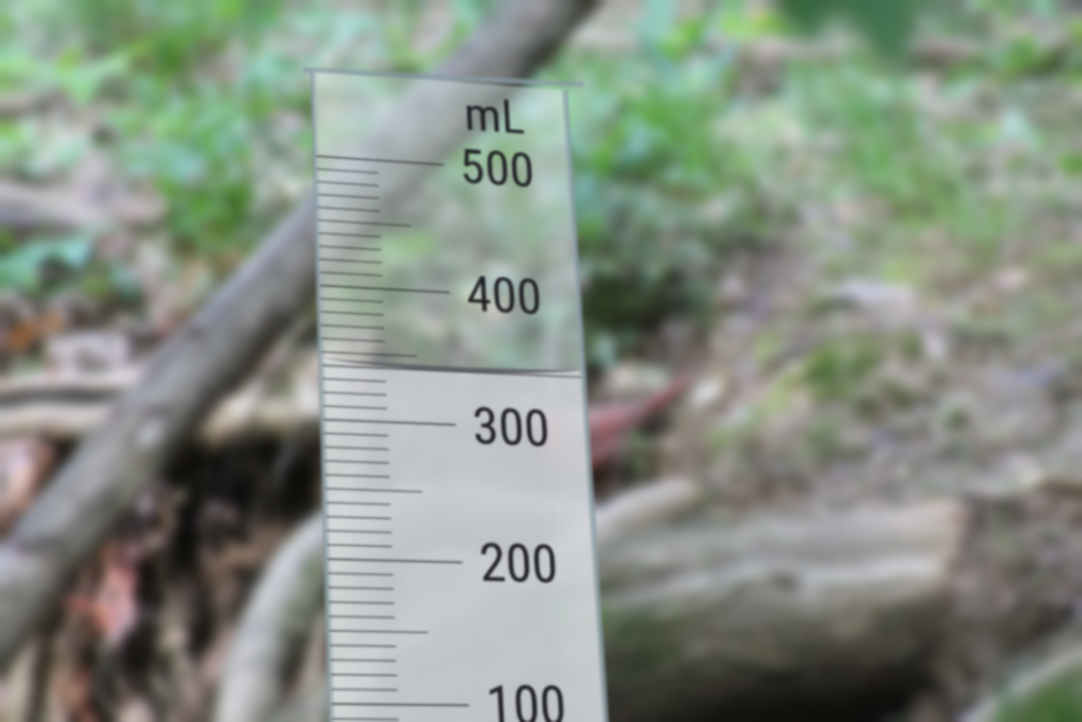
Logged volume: 340 mL
